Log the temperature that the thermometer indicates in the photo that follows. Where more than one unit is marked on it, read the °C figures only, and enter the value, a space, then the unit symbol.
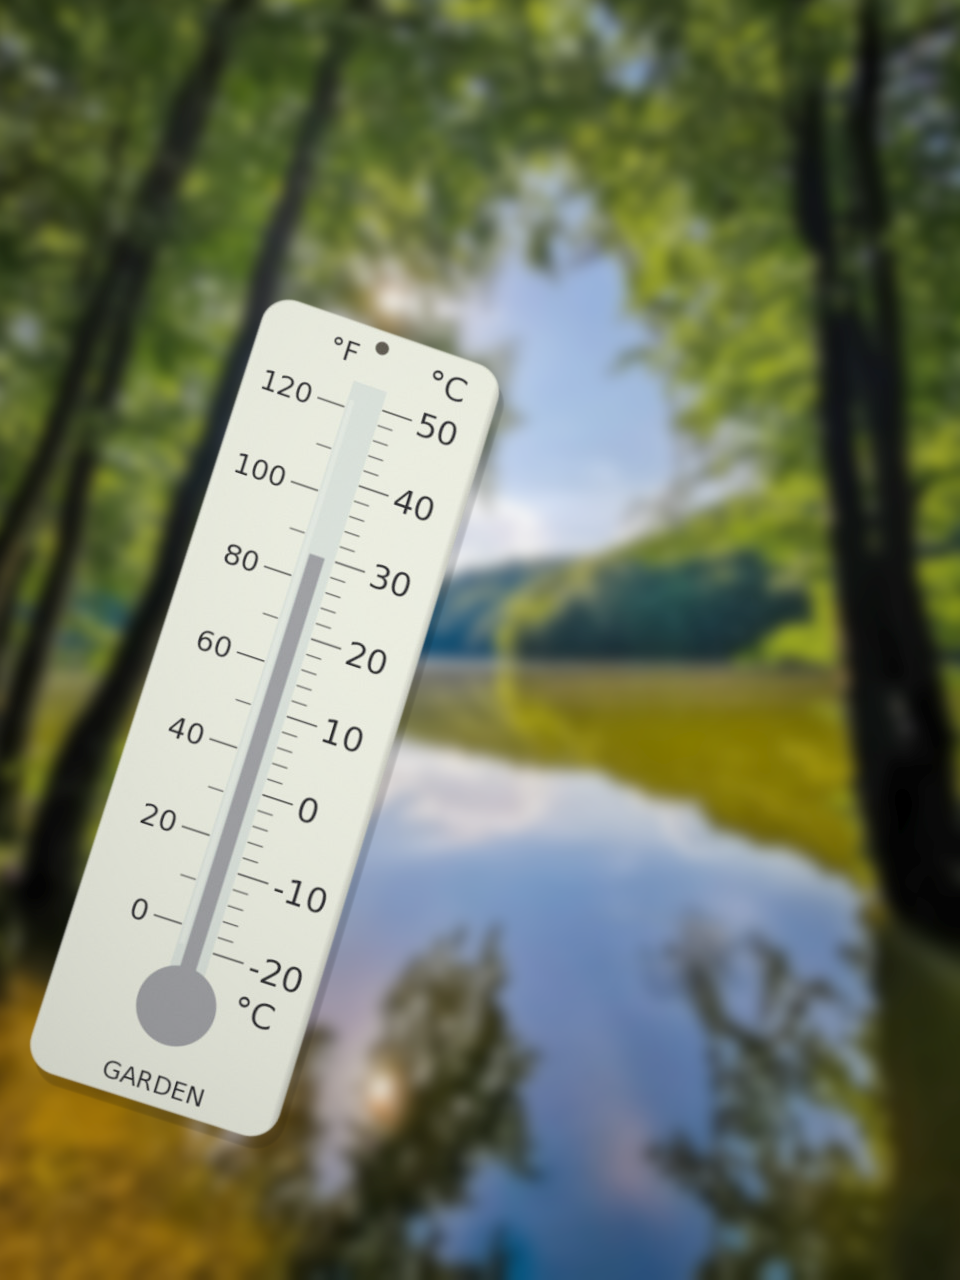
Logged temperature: 30 °C
